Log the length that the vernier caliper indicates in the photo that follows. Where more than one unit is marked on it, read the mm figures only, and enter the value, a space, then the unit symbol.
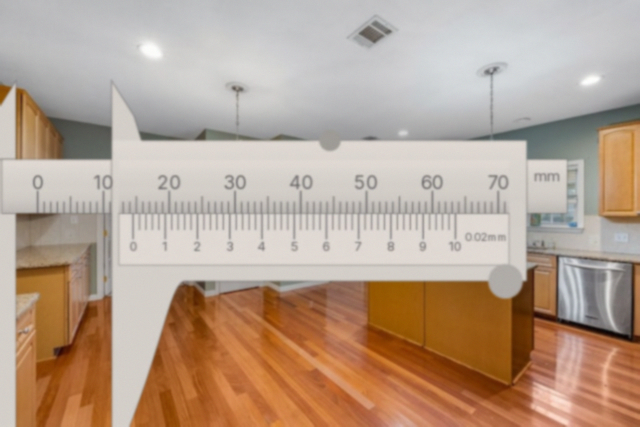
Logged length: 14.5 mm
